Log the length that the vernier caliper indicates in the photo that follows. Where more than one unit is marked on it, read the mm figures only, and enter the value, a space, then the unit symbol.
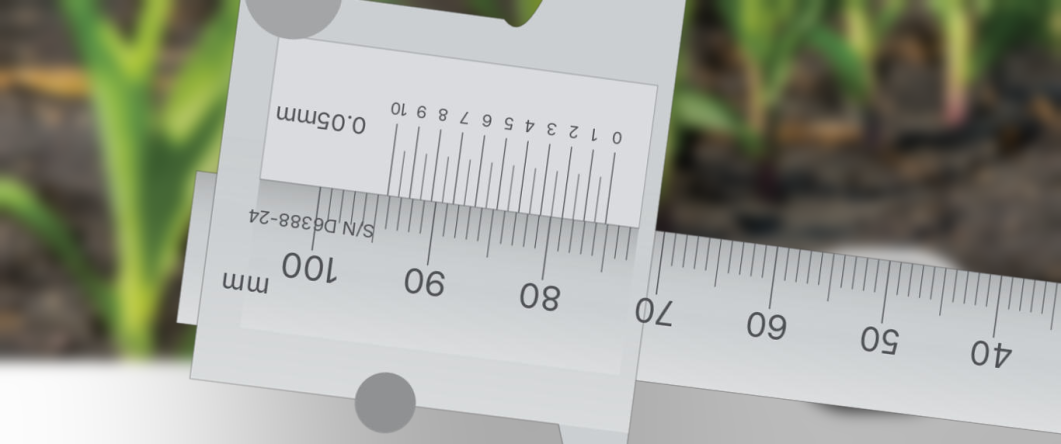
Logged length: 75.2 mm
